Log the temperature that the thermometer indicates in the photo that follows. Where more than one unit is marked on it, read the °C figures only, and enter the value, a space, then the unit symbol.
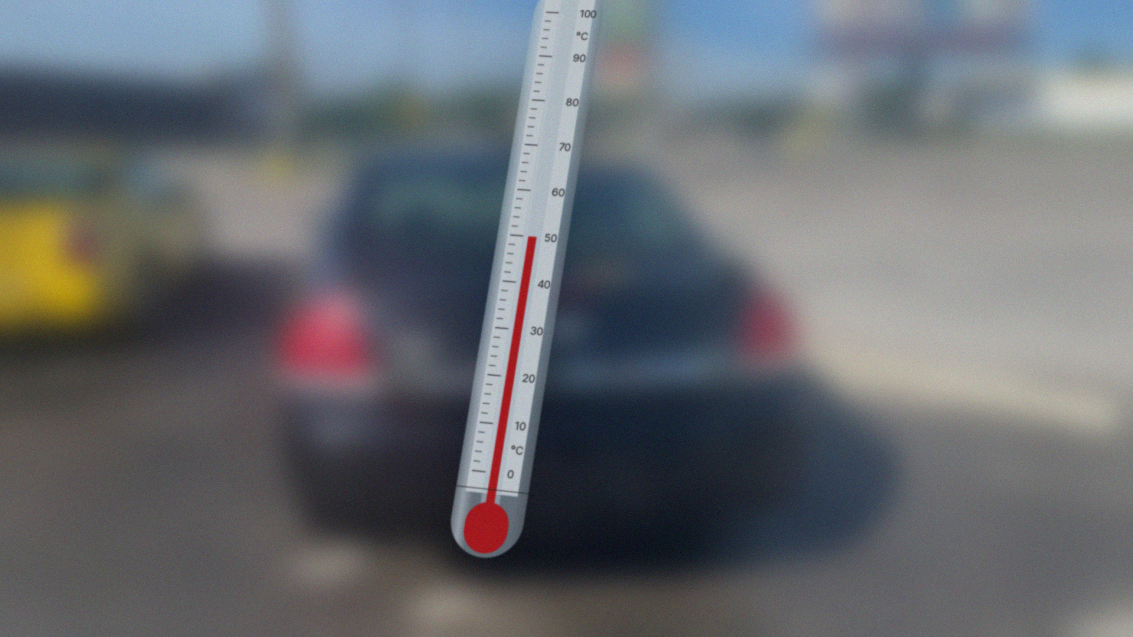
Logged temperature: 50 °C
